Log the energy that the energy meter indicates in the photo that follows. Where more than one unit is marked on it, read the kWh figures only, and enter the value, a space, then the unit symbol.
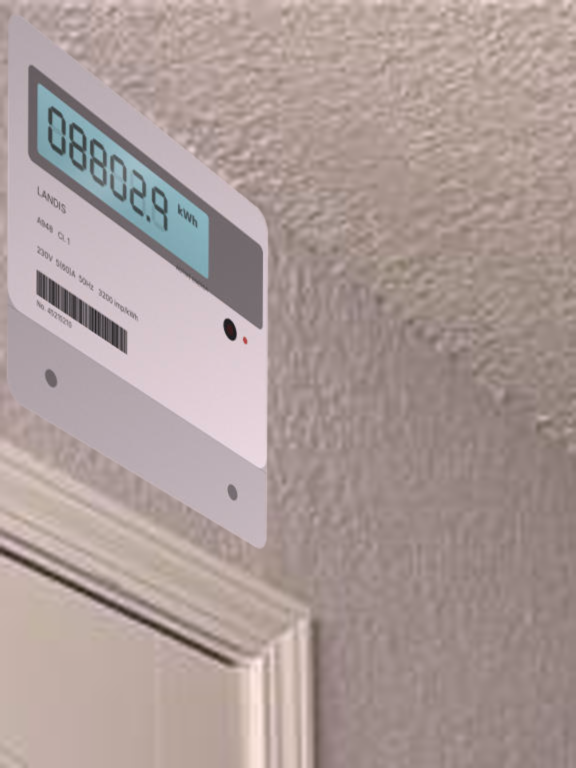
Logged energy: 8802.9 kWh
